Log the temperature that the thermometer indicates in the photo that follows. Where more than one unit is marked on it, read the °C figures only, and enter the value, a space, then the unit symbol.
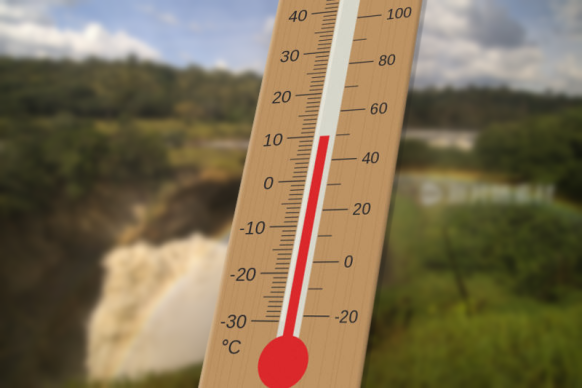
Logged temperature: 10 °C
